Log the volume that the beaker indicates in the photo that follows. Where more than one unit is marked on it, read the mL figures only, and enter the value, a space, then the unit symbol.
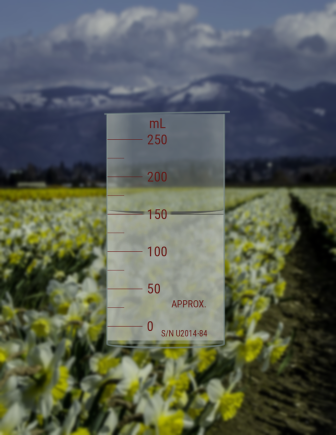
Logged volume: 150 mL
